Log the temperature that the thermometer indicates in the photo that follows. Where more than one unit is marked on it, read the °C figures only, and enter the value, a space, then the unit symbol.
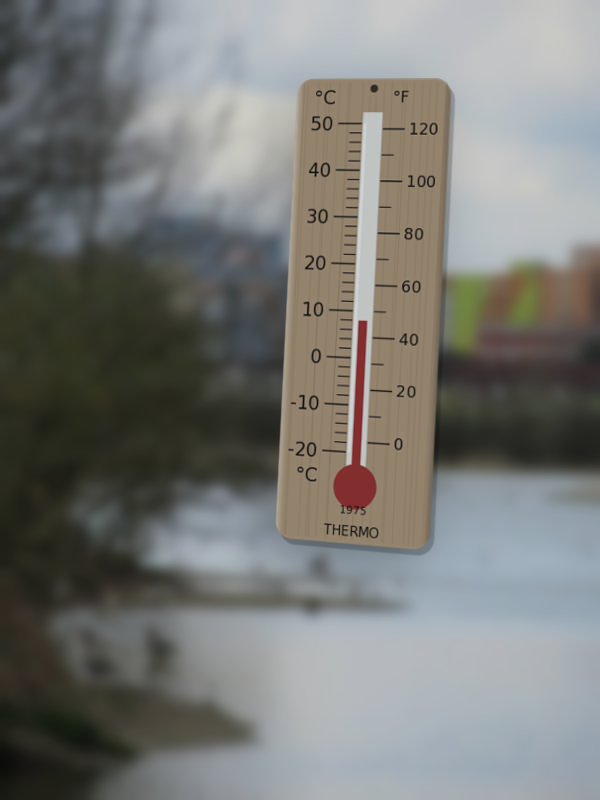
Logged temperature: 8 °C
